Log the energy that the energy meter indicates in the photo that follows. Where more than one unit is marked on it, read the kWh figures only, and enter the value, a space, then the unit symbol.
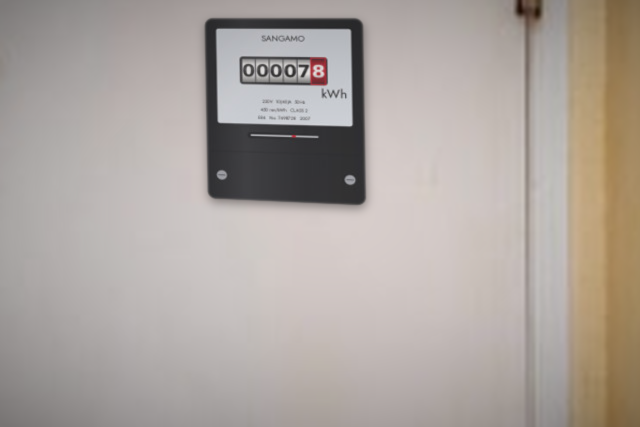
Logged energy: 7.8 kWh
